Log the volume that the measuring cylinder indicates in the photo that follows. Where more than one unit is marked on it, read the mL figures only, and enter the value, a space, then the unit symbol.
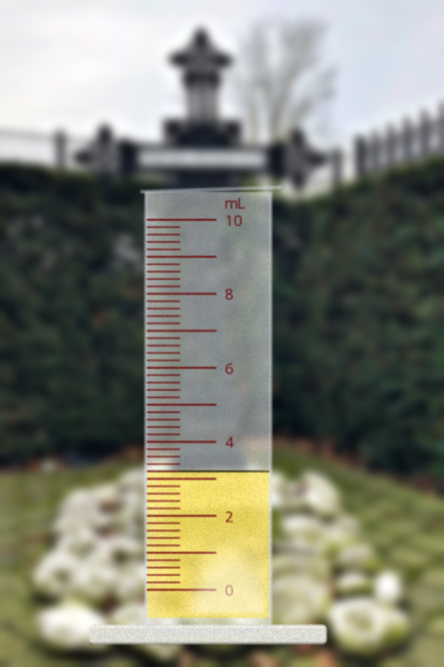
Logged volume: 3.2 mL
